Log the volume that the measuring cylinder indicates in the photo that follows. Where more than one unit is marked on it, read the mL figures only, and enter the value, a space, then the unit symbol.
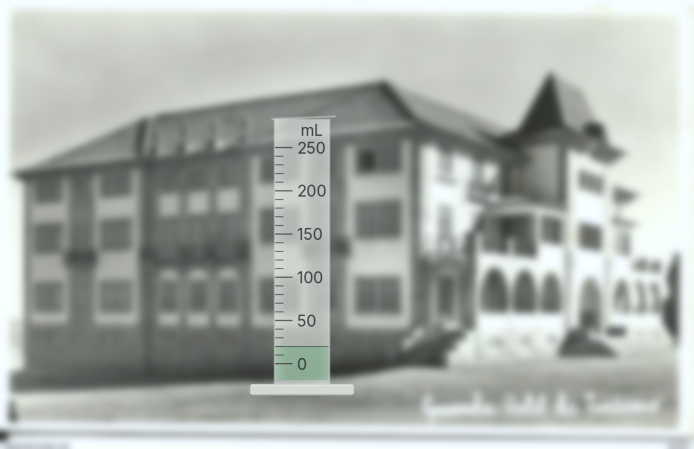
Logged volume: 20 mL
